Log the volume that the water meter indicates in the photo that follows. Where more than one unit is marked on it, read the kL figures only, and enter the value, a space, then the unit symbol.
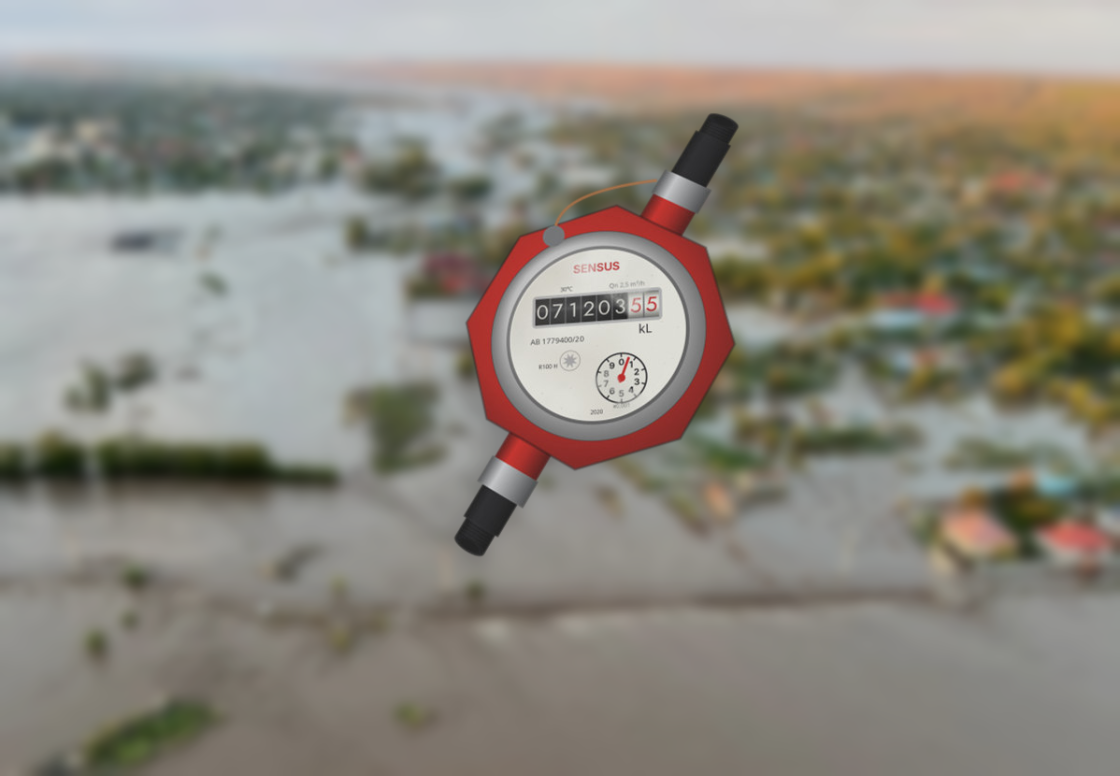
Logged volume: 71203.550 kL
